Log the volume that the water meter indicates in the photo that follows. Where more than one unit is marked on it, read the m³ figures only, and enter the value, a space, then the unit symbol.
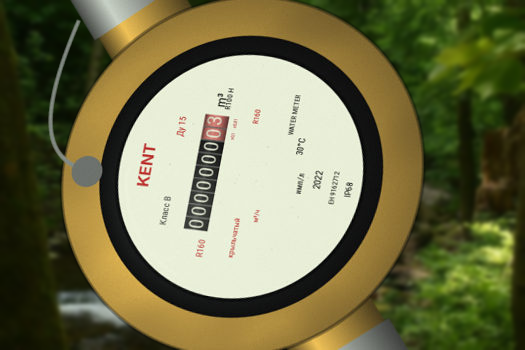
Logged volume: 0.03 m³
